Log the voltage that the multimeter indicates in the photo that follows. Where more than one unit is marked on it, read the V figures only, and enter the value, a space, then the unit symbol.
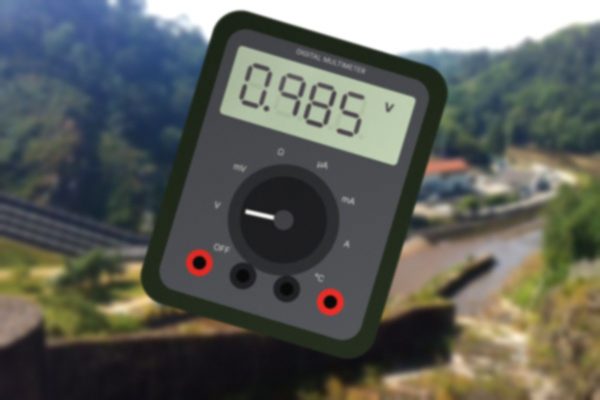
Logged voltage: 0.985 V
